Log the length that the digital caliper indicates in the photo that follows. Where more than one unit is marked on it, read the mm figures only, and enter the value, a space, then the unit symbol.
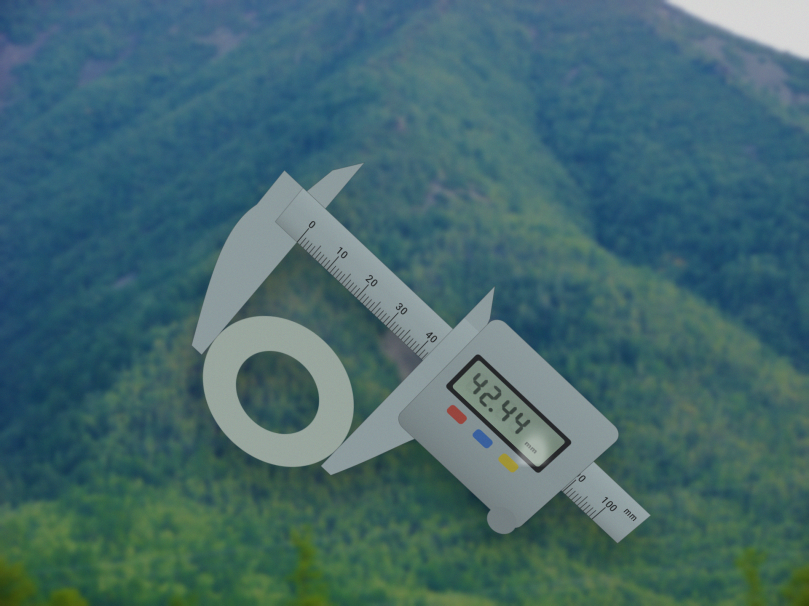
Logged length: 42.44 mm
